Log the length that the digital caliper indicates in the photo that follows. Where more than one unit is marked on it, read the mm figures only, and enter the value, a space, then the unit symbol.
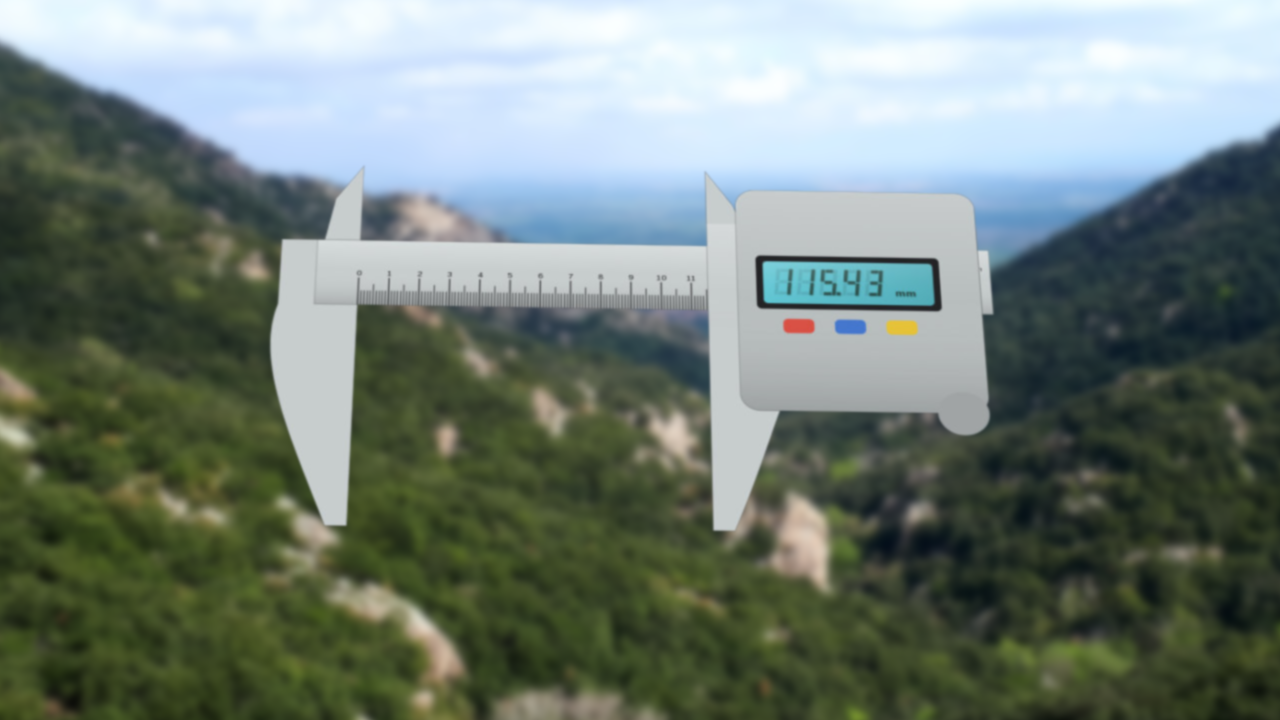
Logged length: 115.43 mm
